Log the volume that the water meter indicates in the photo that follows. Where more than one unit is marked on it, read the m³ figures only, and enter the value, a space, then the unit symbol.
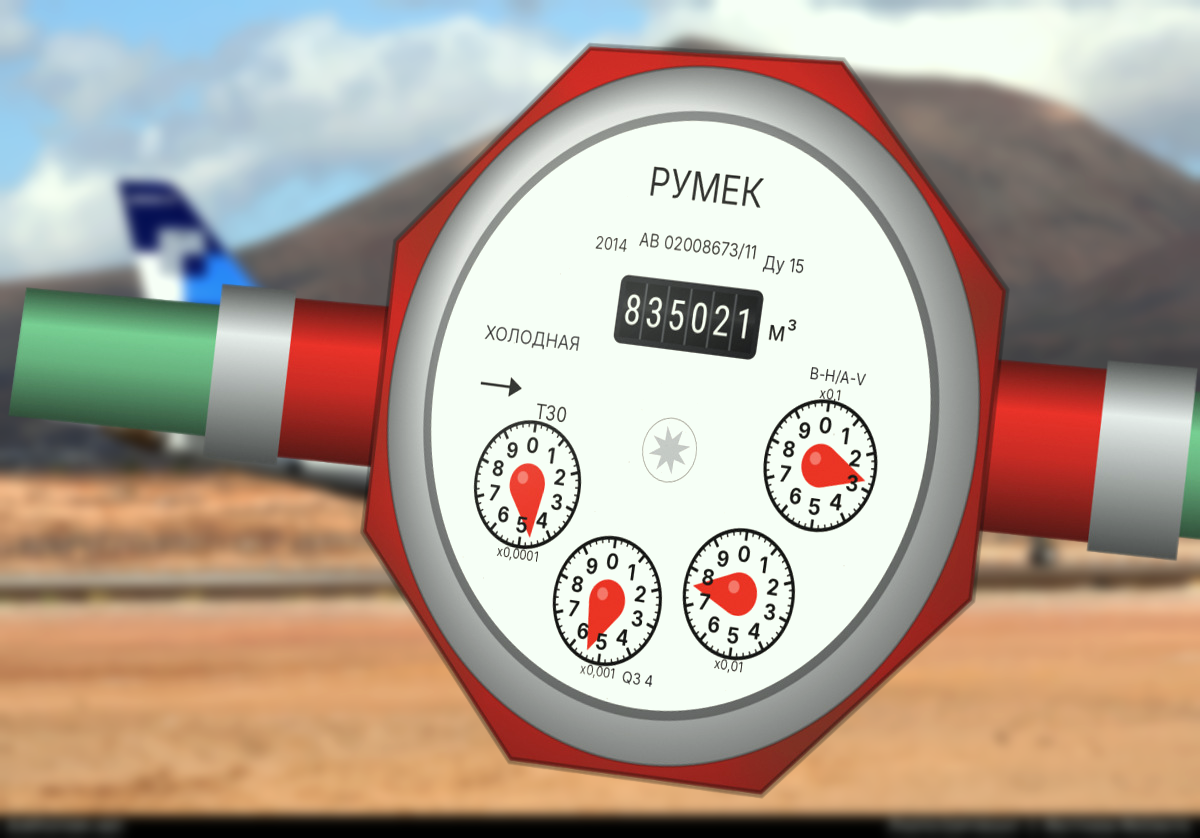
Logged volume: 835021.2754 m³
